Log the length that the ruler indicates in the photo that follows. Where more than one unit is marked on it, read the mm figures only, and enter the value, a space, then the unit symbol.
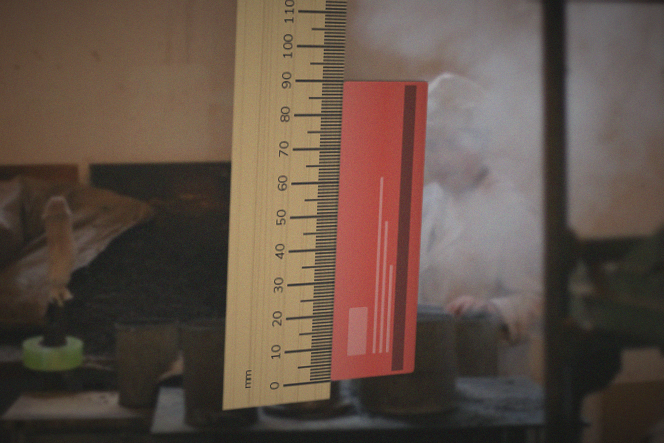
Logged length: 90 mm
